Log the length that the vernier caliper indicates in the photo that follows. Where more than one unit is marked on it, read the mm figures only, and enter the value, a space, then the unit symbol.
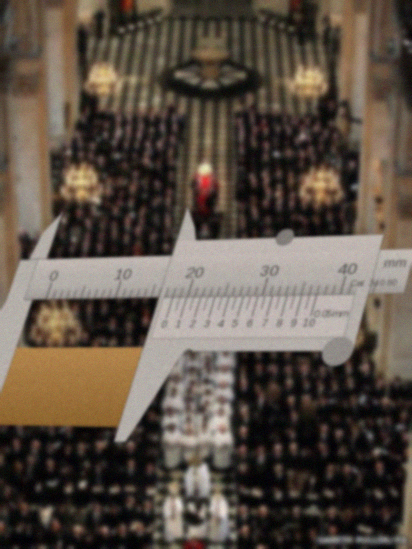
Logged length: 18.0 mm
